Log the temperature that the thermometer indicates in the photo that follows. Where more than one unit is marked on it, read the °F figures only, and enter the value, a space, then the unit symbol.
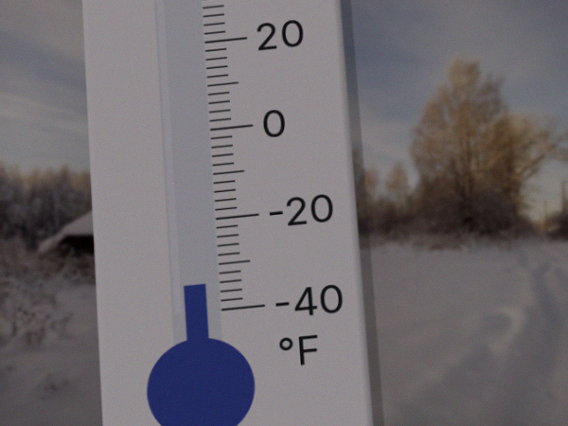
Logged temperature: -34 °F
